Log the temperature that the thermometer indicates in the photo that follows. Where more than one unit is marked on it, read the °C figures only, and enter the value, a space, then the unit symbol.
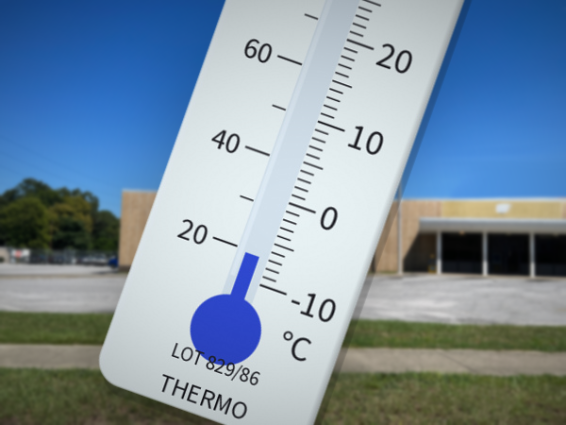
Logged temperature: -7 °C
